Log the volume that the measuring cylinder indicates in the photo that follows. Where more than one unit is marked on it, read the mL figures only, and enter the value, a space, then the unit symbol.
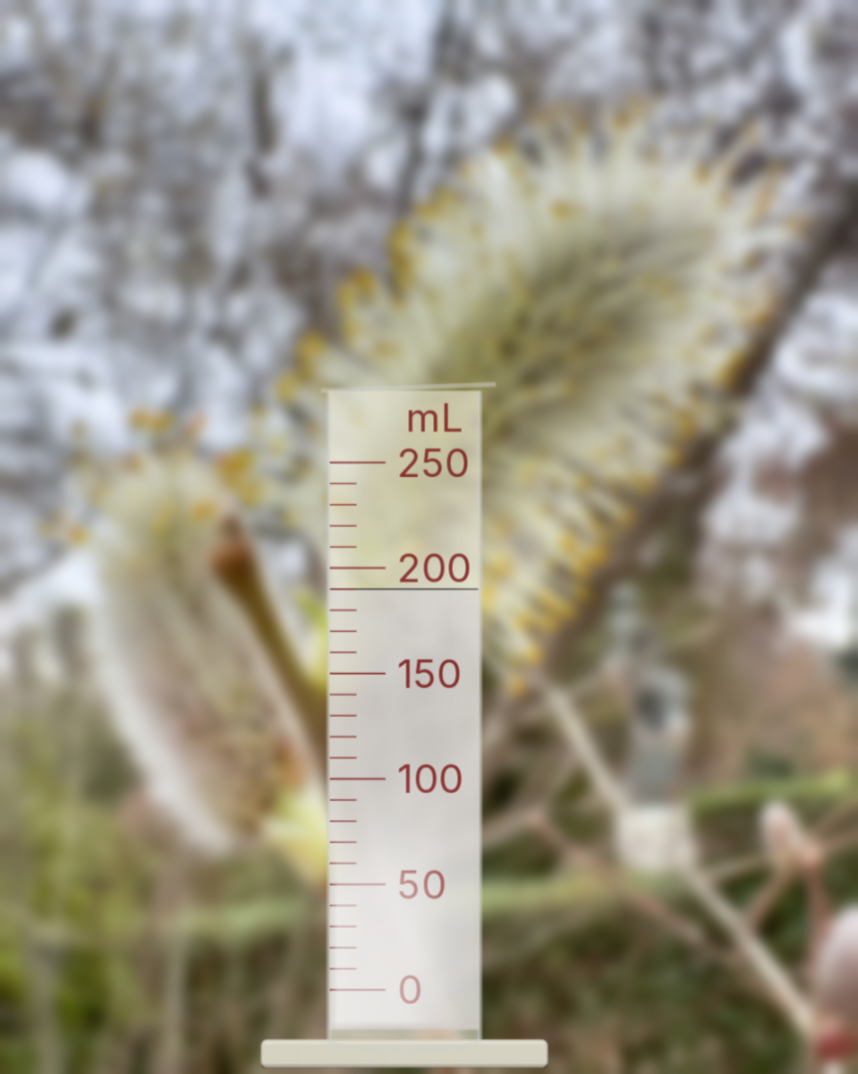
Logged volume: 190 mL
